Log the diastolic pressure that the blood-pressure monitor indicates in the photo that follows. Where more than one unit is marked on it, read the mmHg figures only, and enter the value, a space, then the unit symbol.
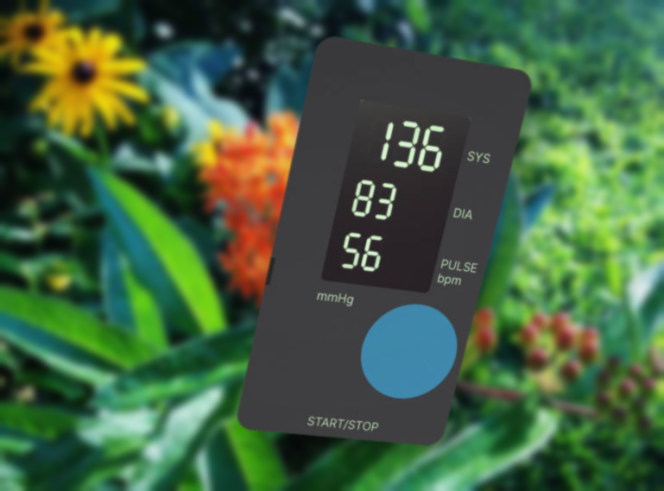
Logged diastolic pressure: 83 mmHg
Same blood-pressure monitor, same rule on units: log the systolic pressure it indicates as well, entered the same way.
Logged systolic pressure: 136 mmHg
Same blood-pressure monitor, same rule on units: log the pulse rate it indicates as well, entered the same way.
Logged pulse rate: 56 bpm
